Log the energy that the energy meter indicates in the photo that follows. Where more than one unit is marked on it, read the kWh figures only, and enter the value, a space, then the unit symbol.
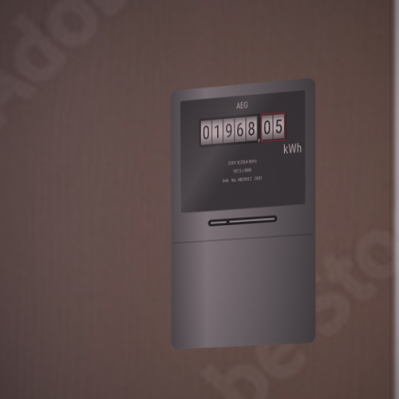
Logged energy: 1968.05 kWh
